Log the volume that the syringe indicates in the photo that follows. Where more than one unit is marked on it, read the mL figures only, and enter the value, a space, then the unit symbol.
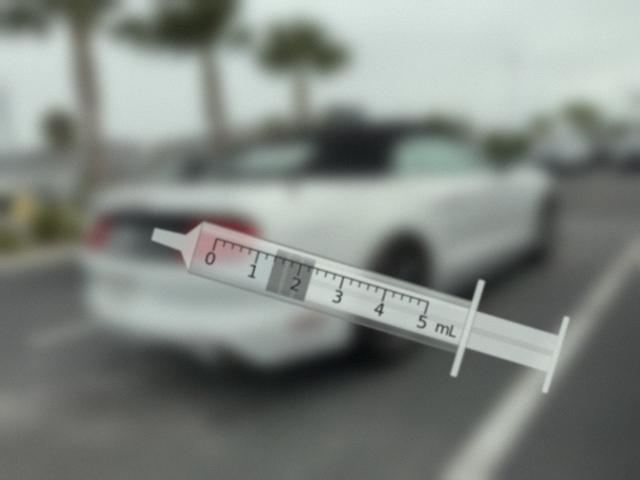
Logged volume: 1.4 mL
